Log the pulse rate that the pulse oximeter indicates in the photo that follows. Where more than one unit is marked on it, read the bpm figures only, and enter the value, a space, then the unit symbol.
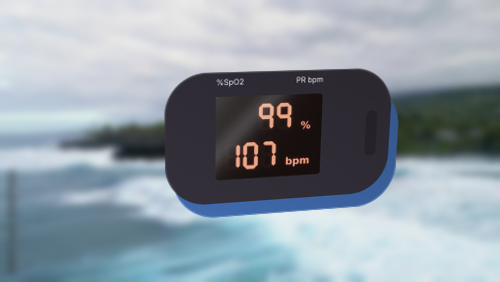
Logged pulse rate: 107 bpm
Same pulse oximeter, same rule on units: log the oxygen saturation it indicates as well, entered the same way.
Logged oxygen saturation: 99 %
